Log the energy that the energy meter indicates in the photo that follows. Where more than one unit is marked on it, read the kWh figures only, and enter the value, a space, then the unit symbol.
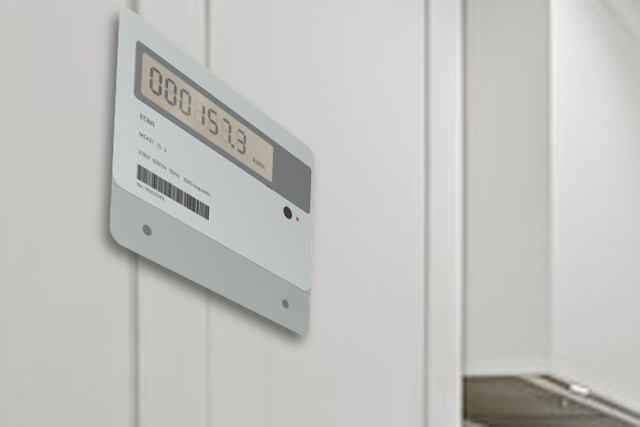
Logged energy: 157.3 kWh
